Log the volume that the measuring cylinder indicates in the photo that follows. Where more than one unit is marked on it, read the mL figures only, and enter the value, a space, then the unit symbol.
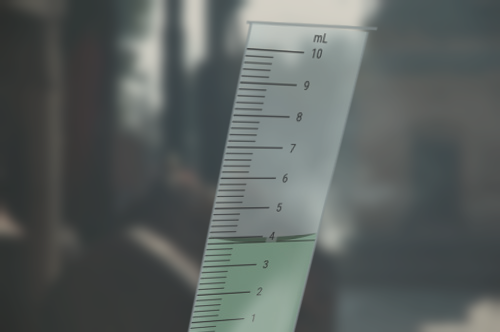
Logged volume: 3.8 mL
